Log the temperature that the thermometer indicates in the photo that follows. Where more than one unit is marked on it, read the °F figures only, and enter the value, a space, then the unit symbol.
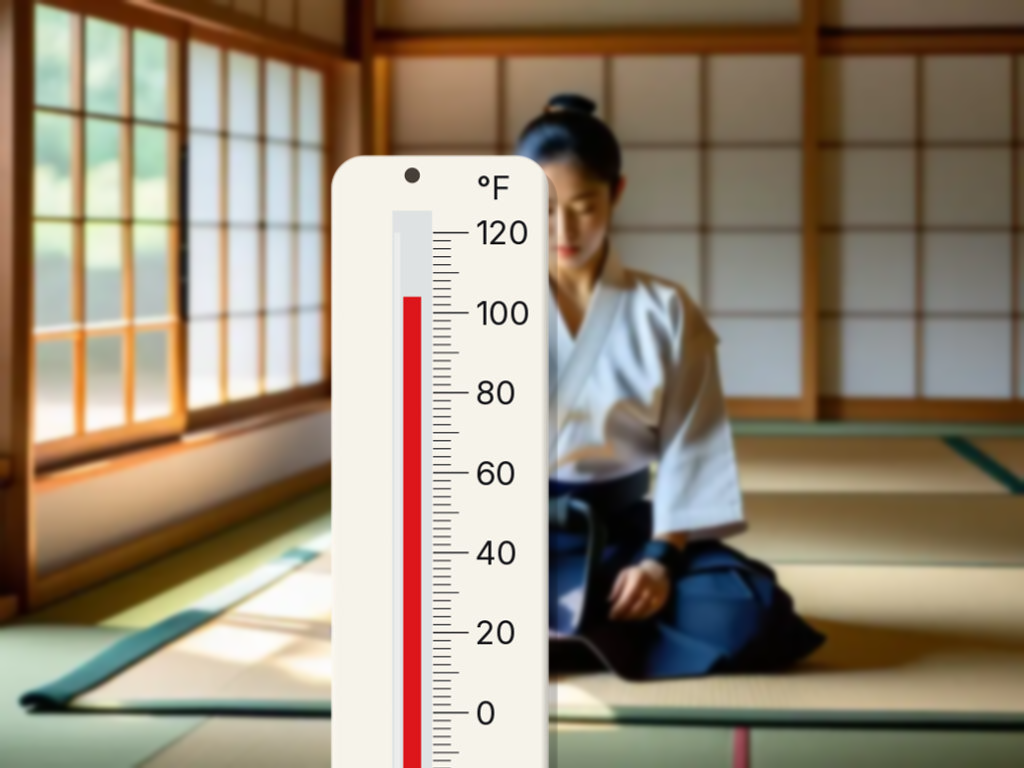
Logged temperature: 104 °F
